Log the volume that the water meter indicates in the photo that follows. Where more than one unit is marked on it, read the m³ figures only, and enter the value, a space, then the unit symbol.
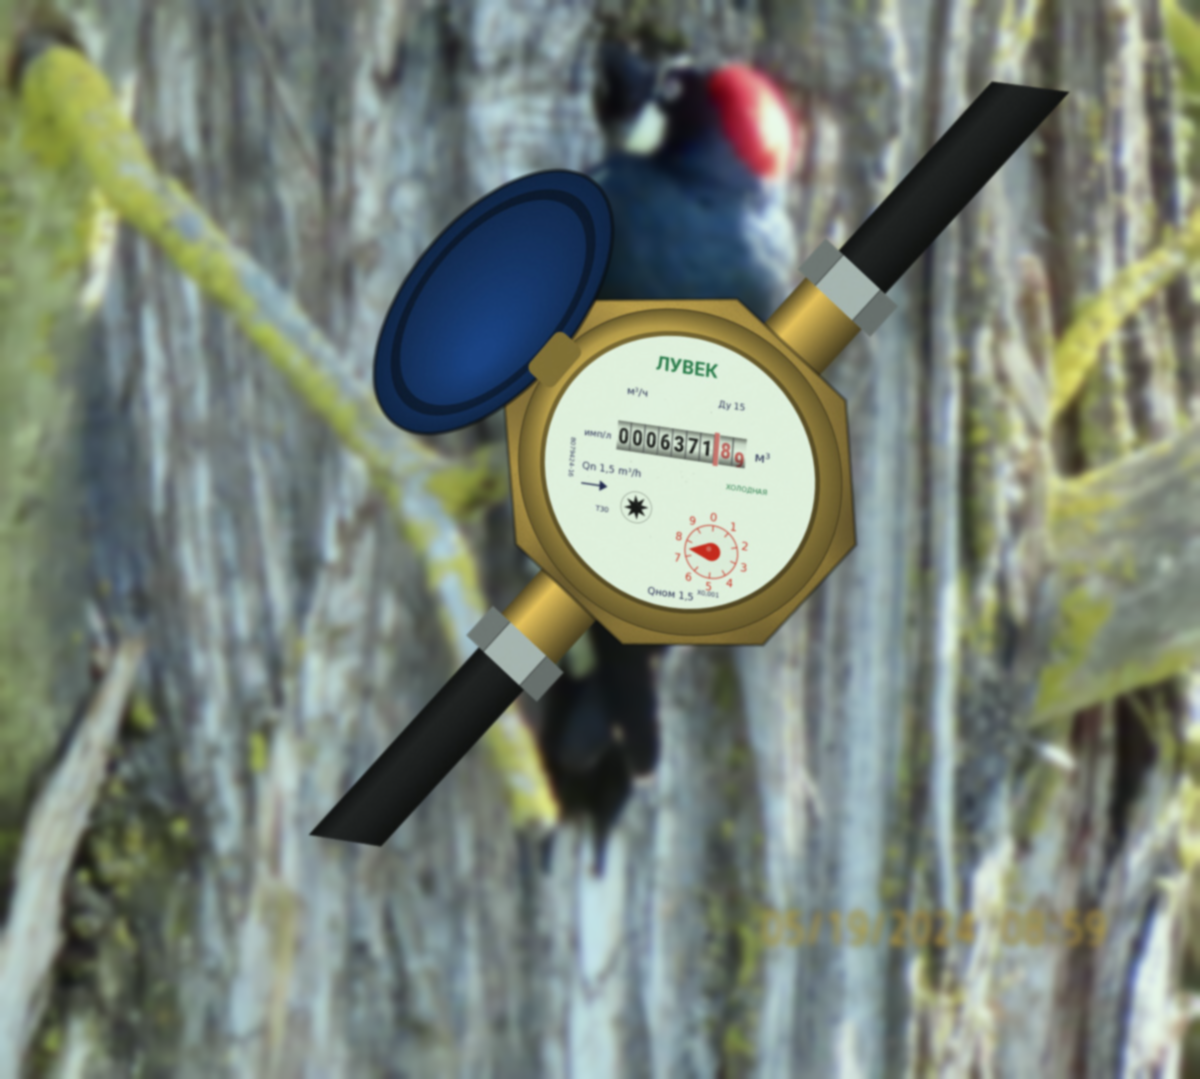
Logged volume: 6371.887 m³
